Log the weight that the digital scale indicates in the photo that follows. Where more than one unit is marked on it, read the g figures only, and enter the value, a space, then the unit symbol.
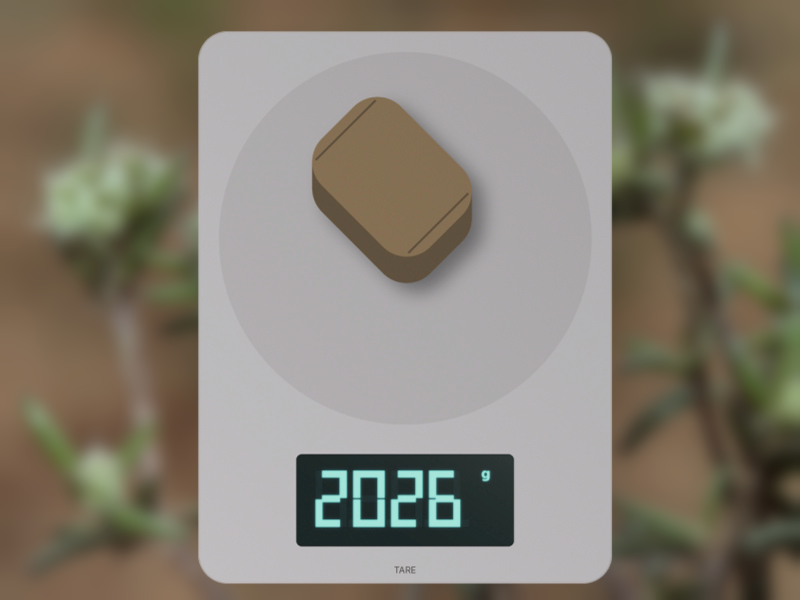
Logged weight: 2026 g
